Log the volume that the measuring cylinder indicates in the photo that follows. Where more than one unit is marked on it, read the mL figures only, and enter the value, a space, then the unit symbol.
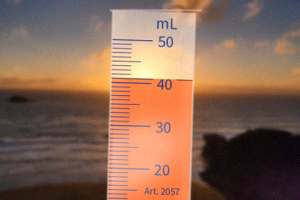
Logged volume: 41 mL
